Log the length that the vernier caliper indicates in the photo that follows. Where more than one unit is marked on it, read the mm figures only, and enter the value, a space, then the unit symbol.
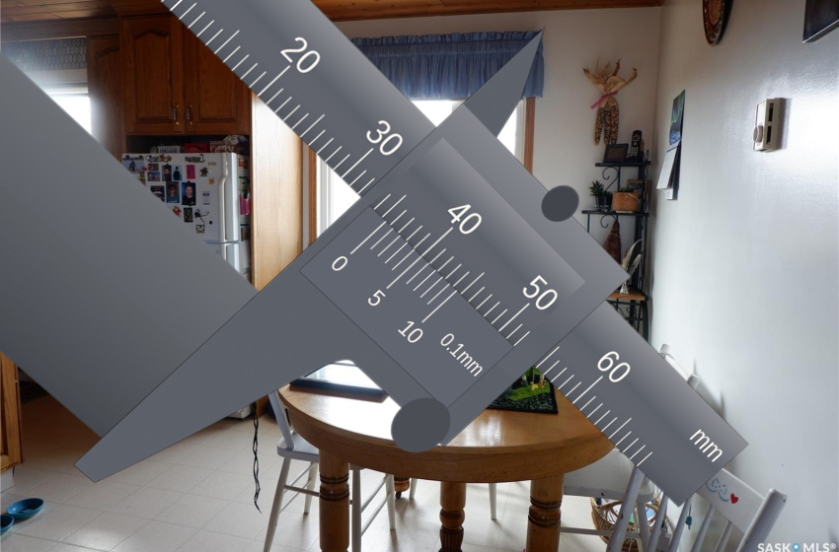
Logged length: 35.5 mm
